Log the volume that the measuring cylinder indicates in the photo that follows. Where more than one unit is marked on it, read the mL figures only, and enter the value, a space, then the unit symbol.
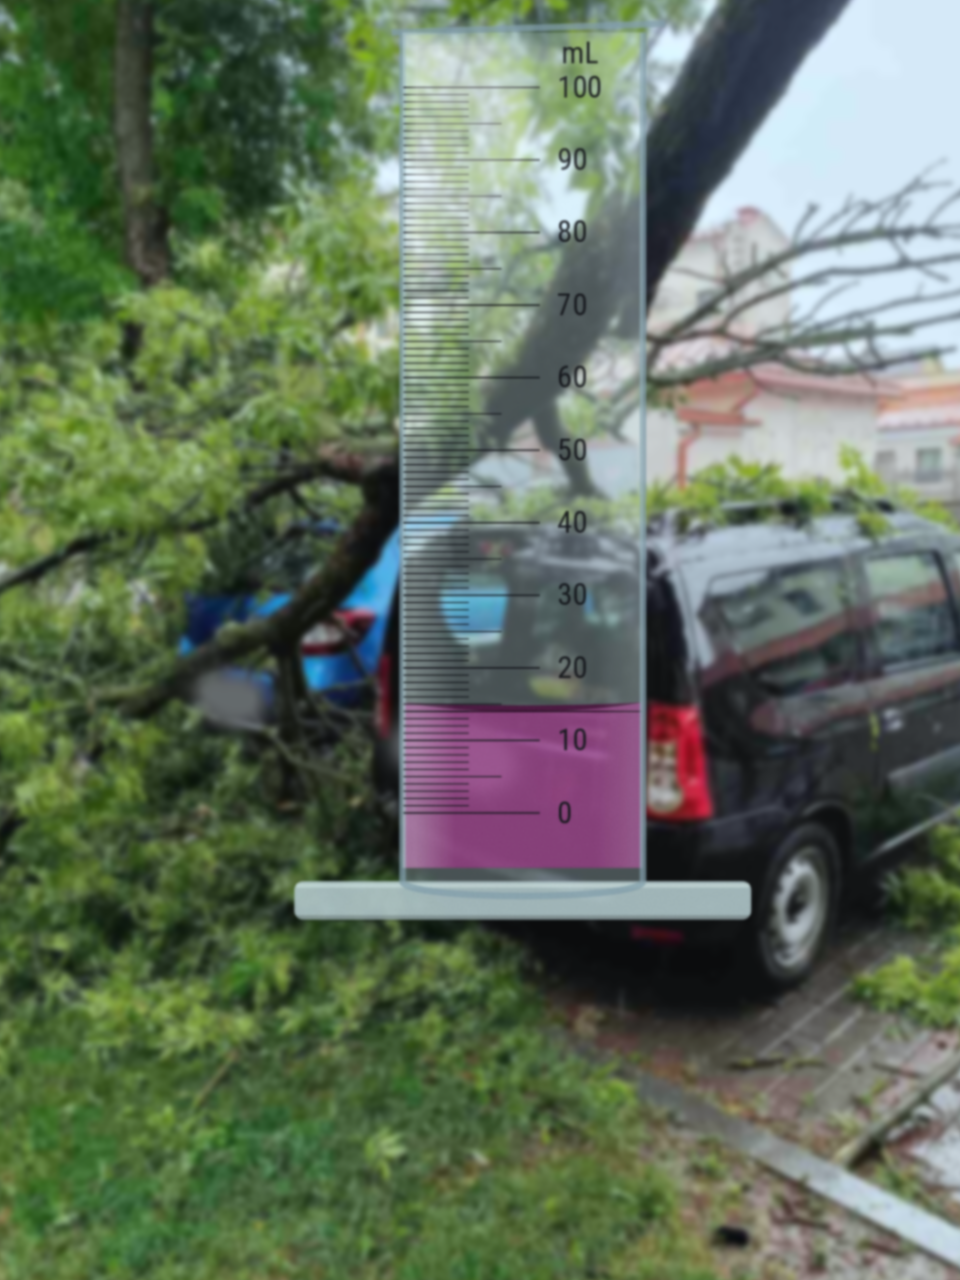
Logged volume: 14 mL
